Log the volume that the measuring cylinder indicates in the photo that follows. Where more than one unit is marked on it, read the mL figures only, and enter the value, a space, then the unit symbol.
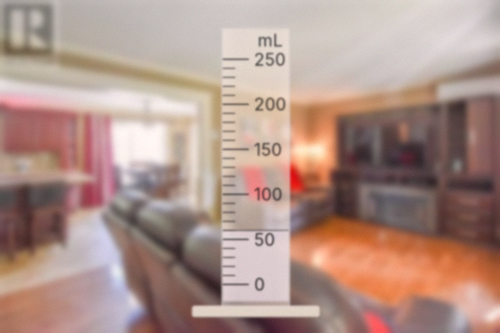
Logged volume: 60 mL
